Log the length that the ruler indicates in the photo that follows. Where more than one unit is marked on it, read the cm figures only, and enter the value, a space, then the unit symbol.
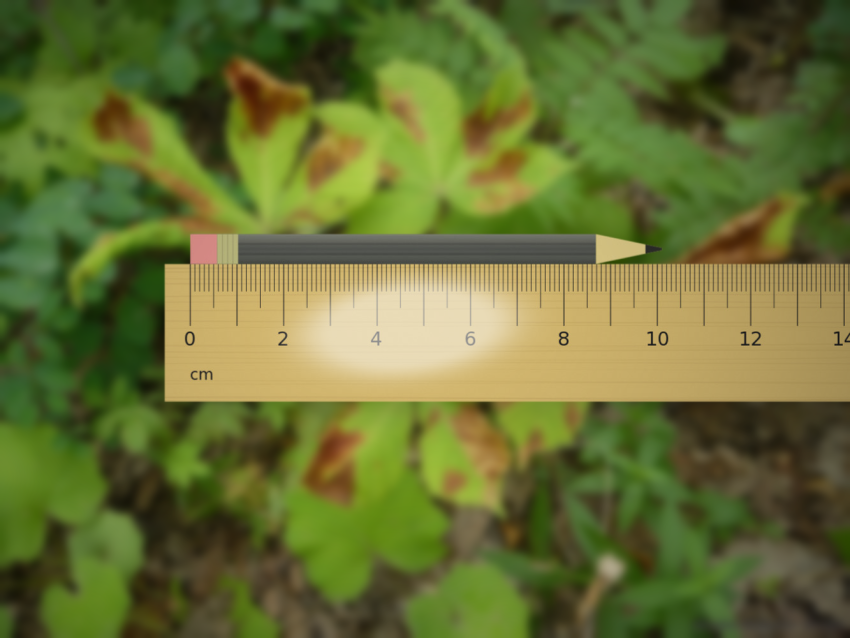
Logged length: 10.1 cm
